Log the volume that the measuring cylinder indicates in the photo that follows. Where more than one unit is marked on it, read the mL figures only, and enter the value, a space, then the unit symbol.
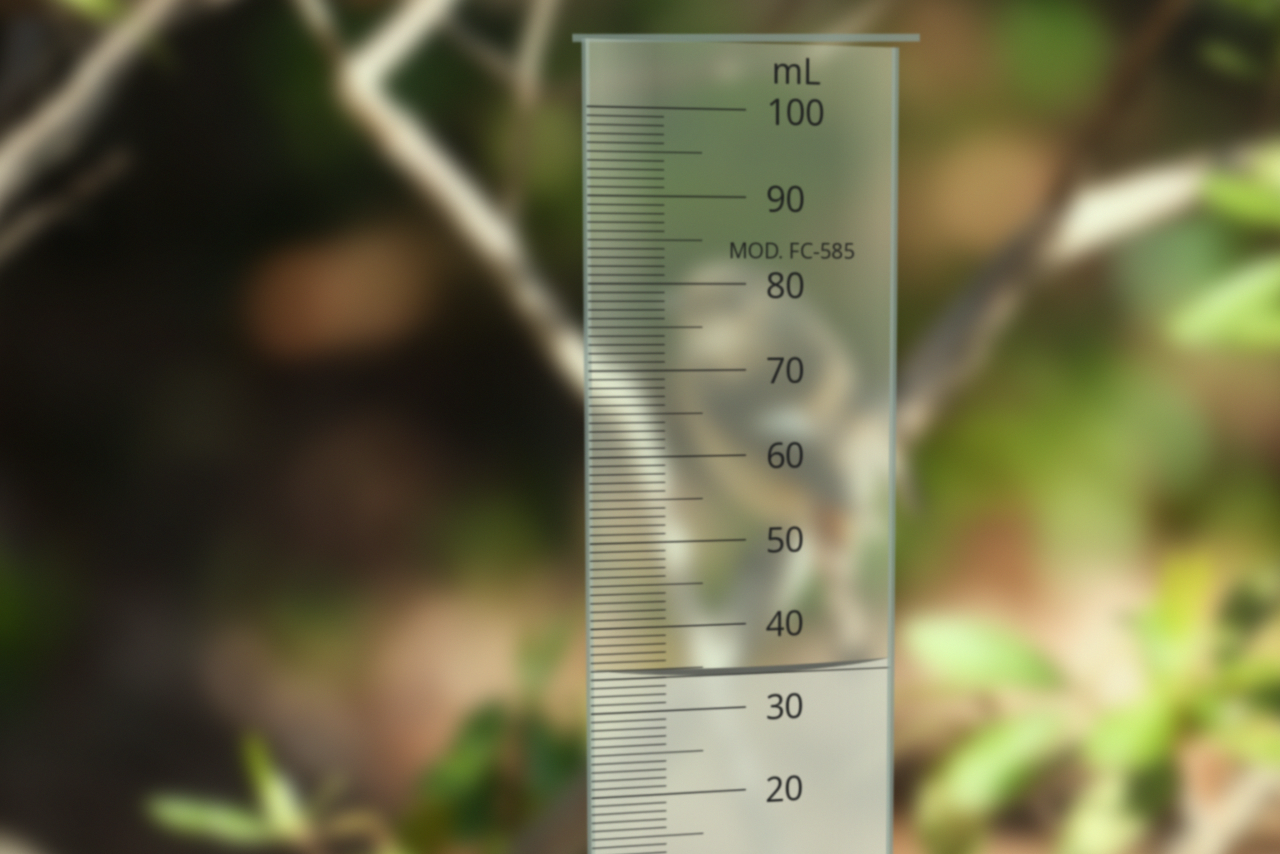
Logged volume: 34 mL
